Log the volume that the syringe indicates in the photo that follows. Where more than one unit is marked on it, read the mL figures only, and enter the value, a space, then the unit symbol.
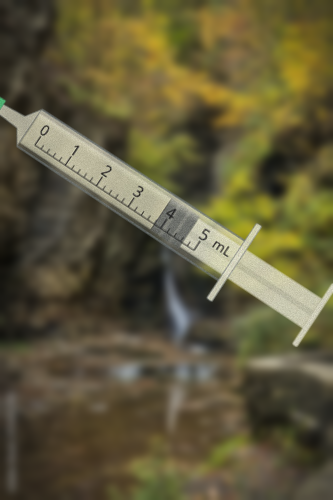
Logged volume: 3.8 mL
